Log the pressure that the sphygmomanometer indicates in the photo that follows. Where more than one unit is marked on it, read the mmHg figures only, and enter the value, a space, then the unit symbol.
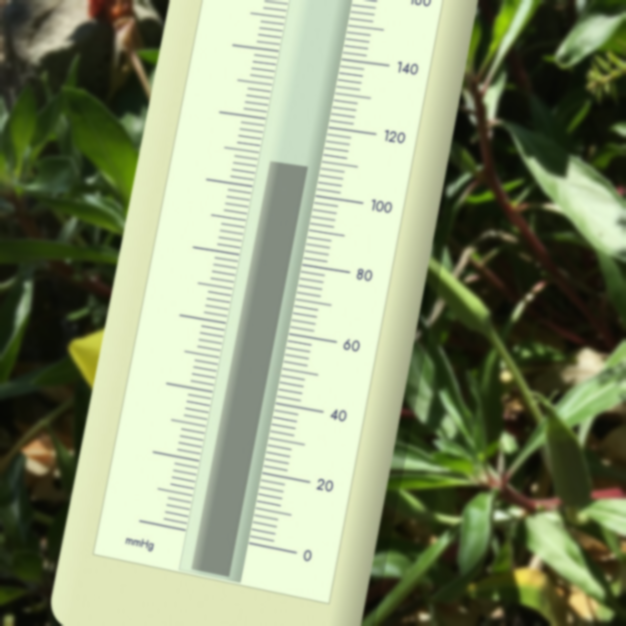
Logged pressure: 108 mmHg
